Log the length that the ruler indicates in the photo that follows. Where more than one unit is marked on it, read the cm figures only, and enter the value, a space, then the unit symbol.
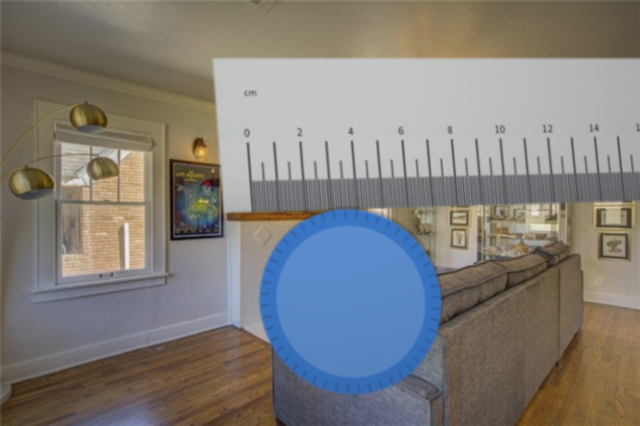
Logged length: 7 cm
